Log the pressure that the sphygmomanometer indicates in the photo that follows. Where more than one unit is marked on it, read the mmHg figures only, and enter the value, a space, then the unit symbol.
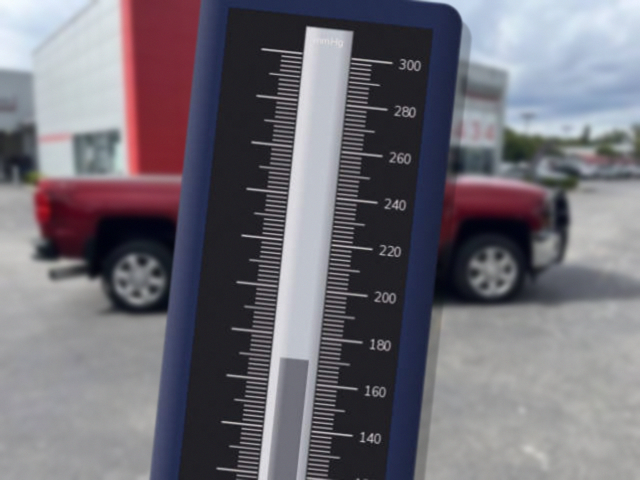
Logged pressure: 170 mmHg
